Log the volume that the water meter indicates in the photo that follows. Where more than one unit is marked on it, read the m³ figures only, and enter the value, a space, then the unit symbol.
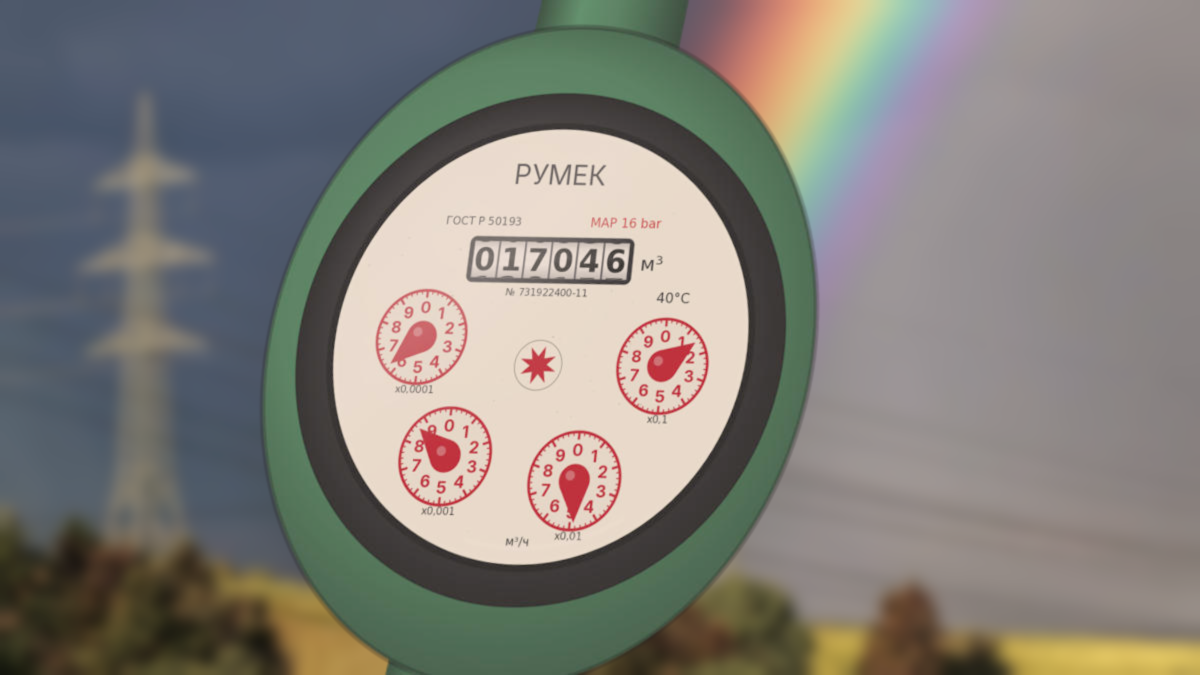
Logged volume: 17046.1486 m³
